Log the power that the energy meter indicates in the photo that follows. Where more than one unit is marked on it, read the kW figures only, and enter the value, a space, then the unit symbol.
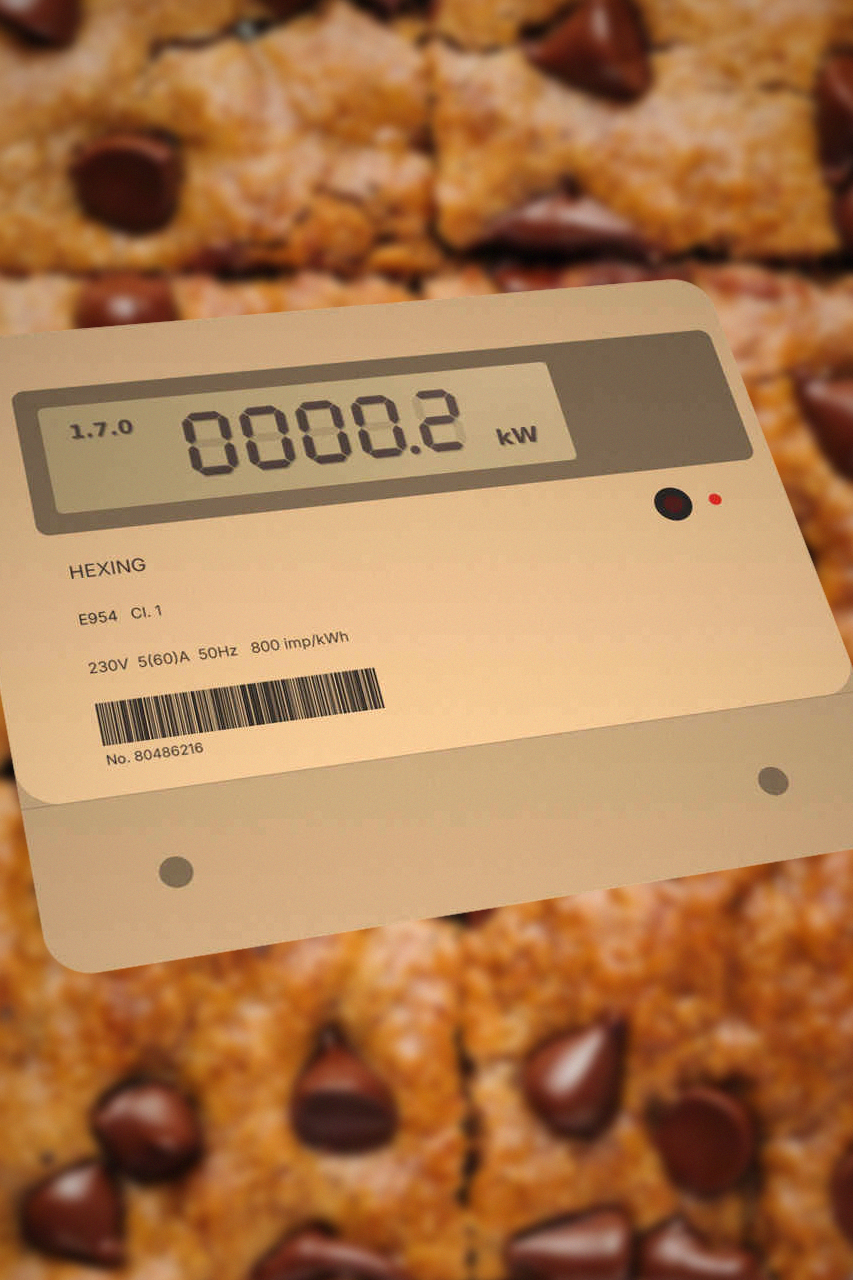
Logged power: 0.2 kW
